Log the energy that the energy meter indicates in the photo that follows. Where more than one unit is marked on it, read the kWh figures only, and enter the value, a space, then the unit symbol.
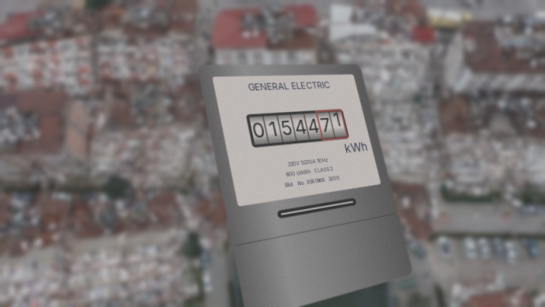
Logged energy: 1544.71 kWh
